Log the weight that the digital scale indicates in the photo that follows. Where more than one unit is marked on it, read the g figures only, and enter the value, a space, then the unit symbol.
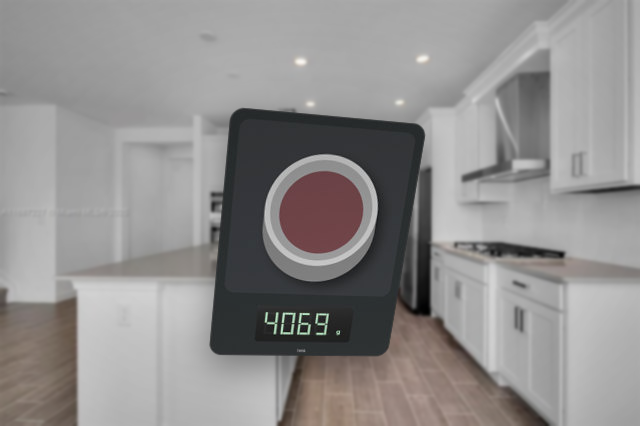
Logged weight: 4069 g
